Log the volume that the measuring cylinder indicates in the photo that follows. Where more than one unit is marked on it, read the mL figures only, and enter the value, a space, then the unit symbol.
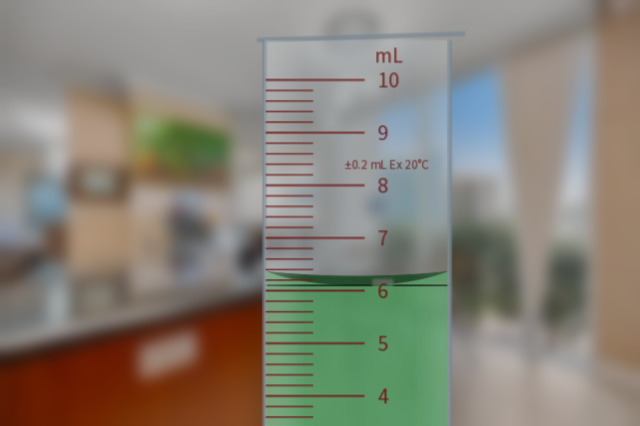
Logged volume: 6.1 mL
